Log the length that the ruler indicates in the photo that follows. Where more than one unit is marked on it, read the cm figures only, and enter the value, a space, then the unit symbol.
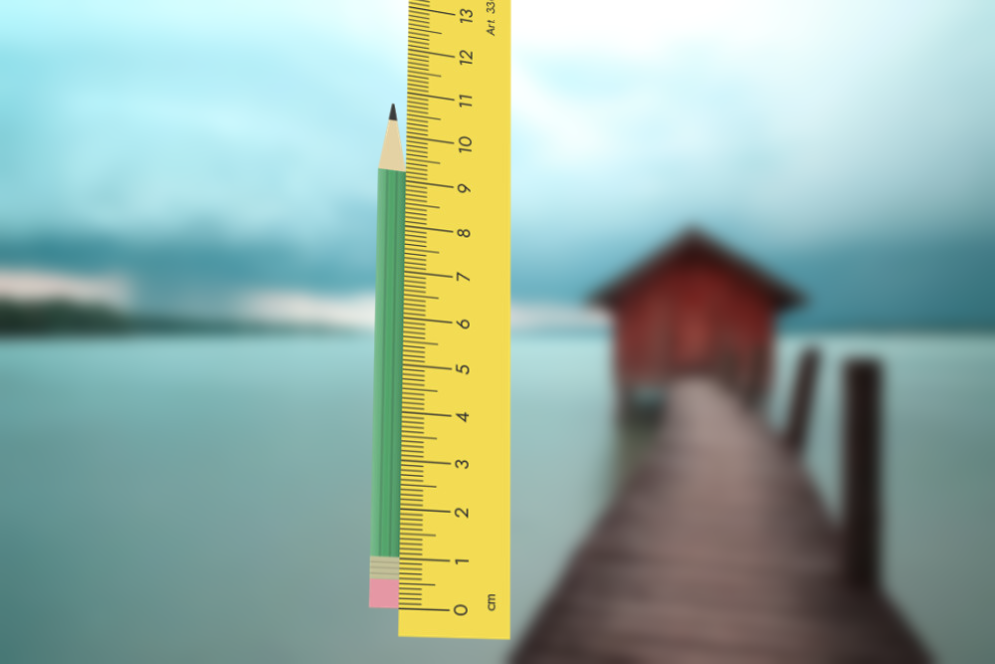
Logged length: 10.7 cm
